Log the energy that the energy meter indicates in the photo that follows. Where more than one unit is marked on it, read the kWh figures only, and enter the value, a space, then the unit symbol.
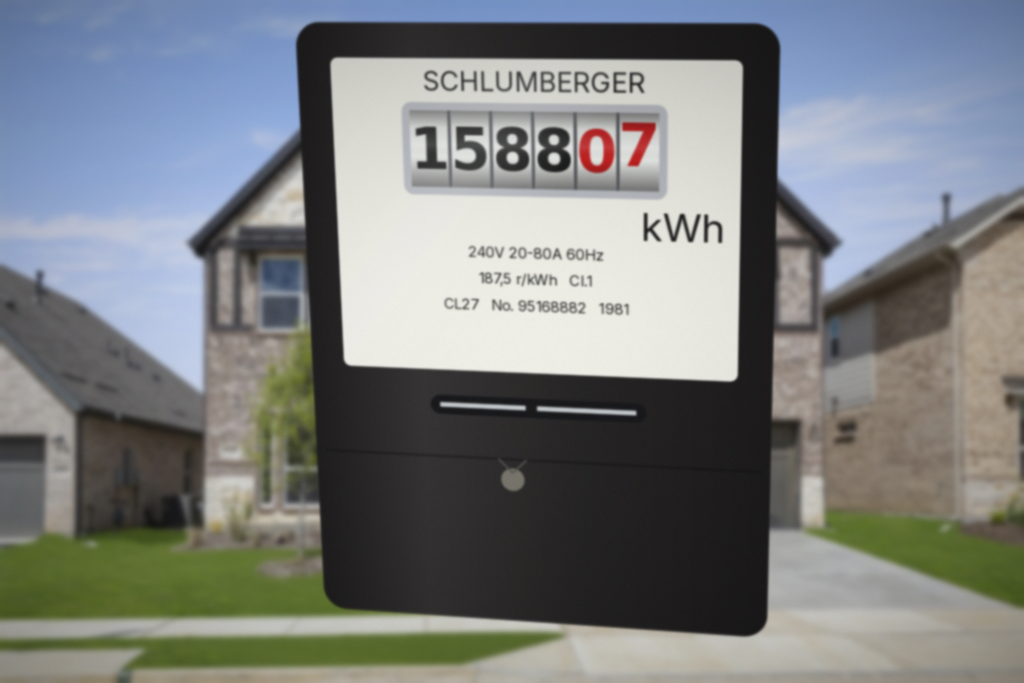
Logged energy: 1588.07 kWh
